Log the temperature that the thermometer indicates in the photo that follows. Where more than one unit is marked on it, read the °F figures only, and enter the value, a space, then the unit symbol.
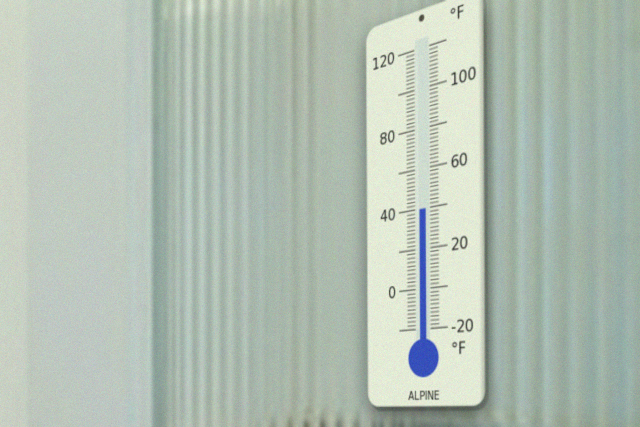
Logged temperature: 40 °F
